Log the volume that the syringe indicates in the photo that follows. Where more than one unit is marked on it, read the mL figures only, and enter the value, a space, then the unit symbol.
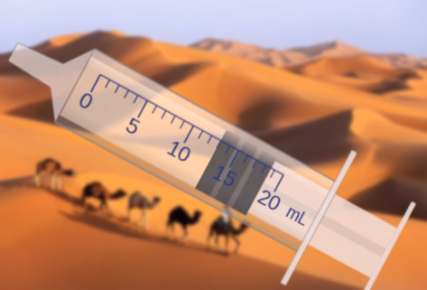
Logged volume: 13 mL
